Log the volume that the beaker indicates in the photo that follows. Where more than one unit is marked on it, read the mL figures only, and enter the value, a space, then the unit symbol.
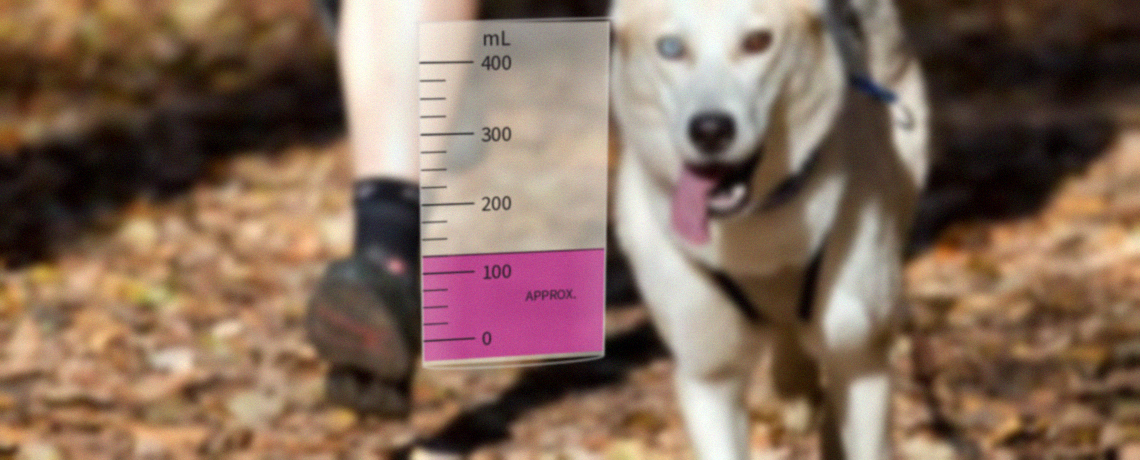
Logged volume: 125 mL
